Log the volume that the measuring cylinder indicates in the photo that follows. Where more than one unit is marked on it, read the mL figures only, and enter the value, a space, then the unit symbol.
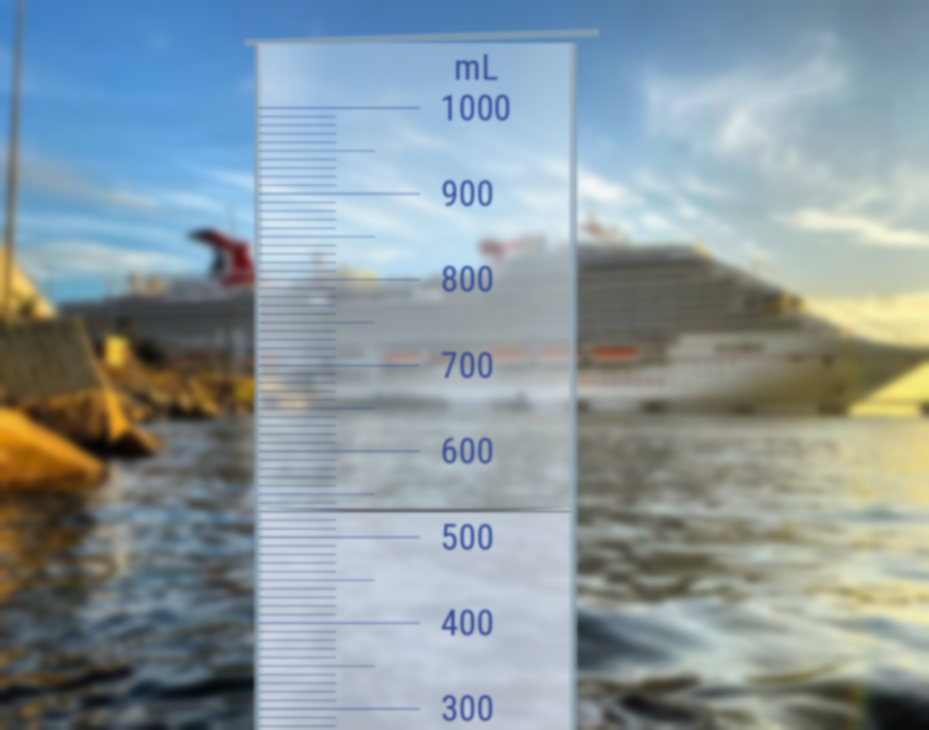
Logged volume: 530 mL
